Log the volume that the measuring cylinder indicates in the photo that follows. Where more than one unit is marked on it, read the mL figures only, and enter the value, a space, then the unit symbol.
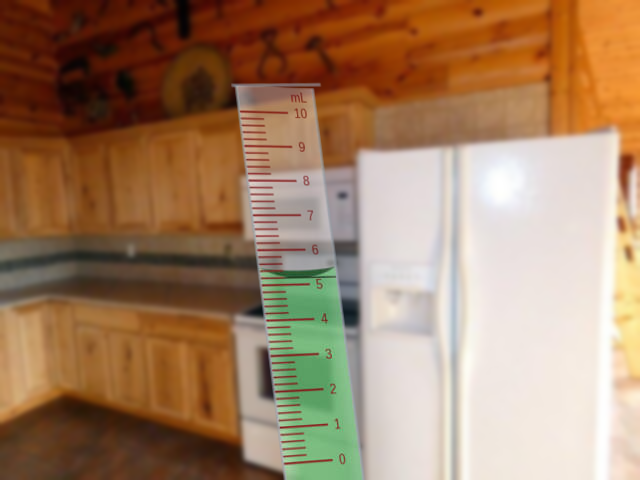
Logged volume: 5.2 mL
